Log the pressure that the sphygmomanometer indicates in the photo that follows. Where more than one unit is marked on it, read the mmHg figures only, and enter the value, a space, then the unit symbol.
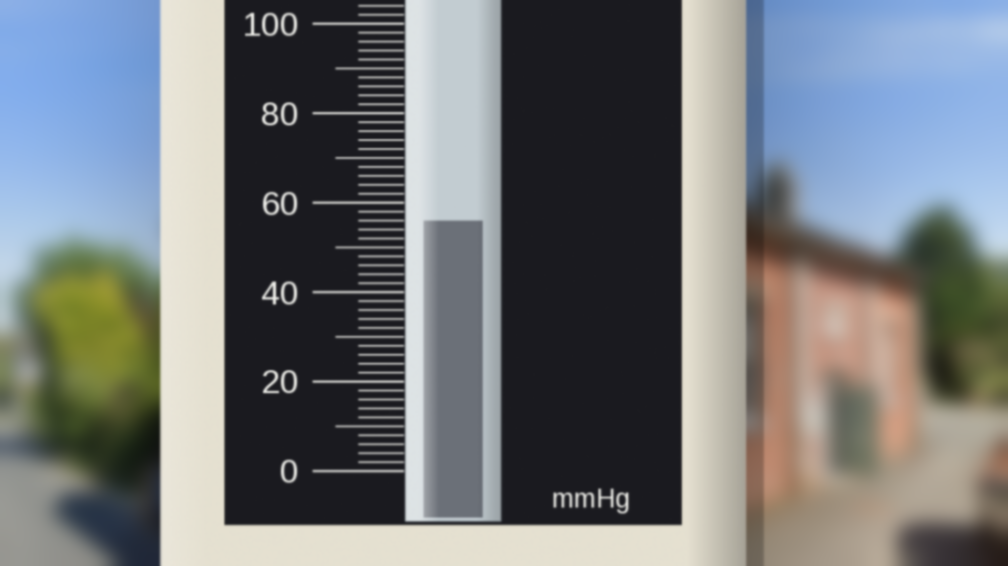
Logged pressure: 56 mmHg
